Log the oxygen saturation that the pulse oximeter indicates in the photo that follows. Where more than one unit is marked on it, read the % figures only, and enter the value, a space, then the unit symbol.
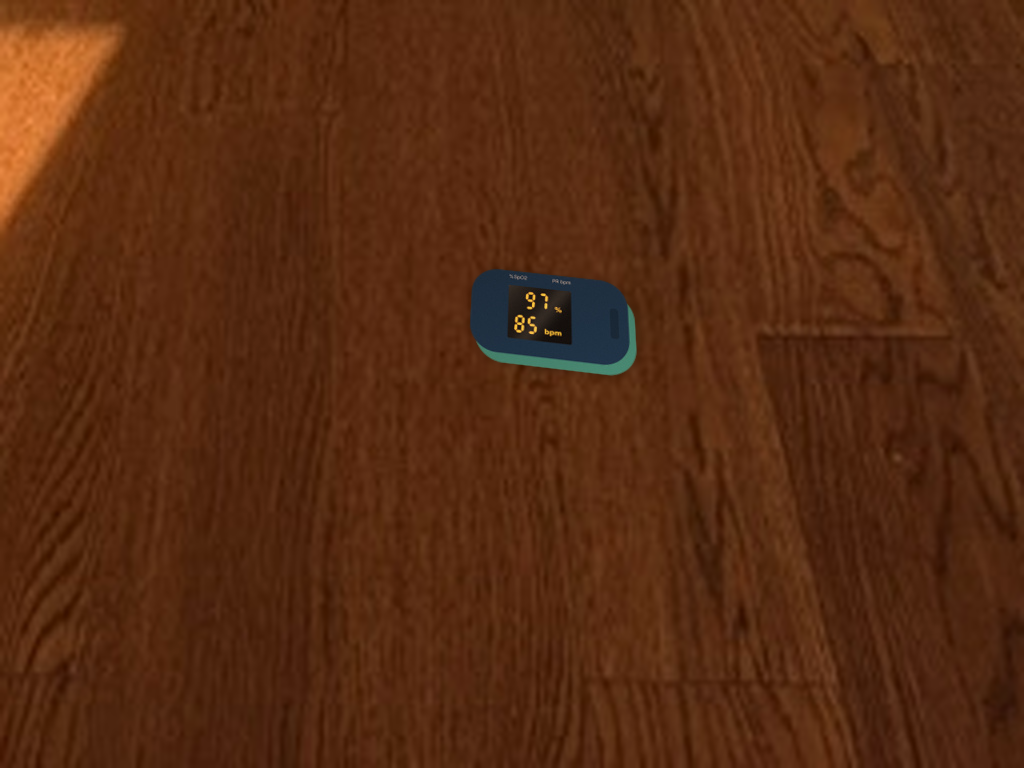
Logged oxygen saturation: 97 %
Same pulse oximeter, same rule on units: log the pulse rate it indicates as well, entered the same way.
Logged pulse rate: 85 bpm
